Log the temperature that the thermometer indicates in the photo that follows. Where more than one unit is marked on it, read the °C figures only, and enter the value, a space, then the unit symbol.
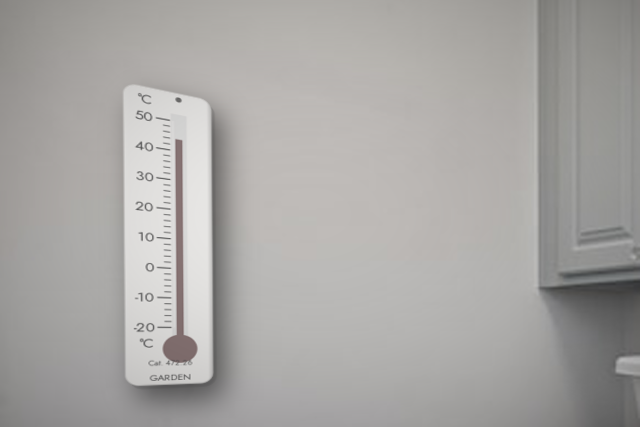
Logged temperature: 44 °C
